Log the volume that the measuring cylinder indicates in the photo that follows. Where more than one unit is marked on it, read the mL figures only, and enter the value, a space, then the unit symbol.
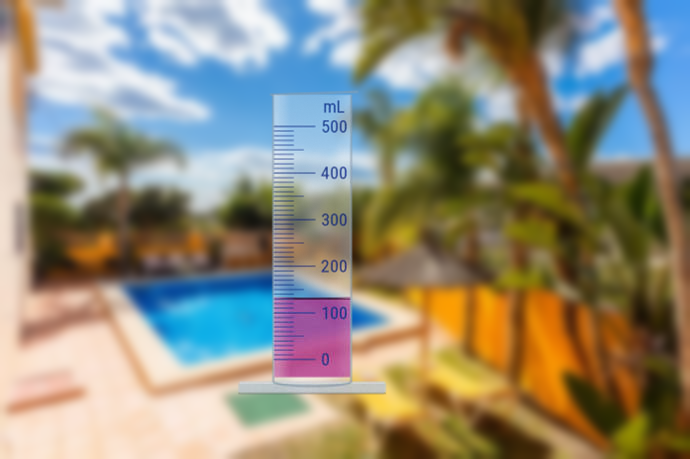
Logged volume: 130 mL
